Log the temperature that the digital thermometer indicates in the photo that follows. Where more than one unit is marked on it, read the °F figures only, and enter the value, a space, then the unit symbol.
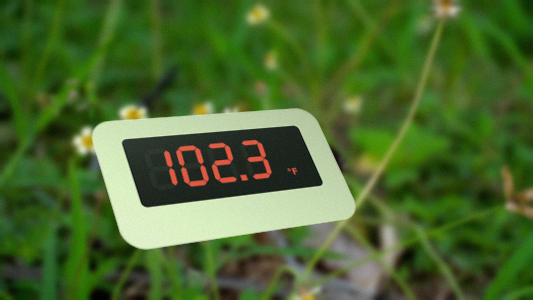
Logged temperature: 102.3 °F
